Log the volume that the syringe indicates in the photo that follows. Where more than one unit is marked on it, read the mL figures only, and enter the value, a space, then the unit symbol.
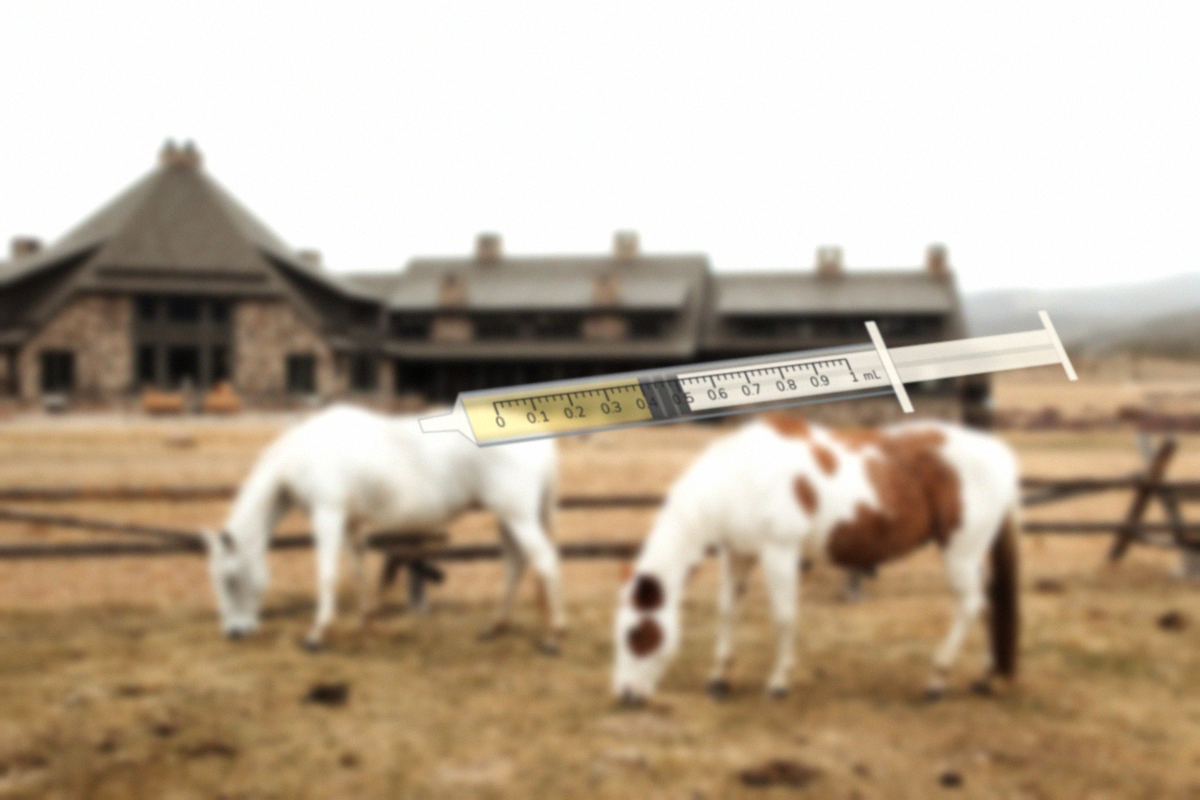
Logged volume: 0.4 mL
